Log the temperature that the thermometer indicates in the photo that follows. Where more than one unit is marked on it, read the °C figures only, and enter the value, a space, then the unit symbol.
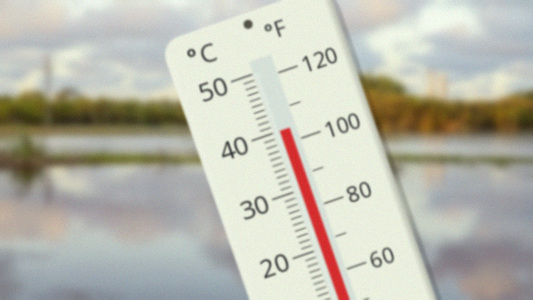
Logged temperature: 40 °C
